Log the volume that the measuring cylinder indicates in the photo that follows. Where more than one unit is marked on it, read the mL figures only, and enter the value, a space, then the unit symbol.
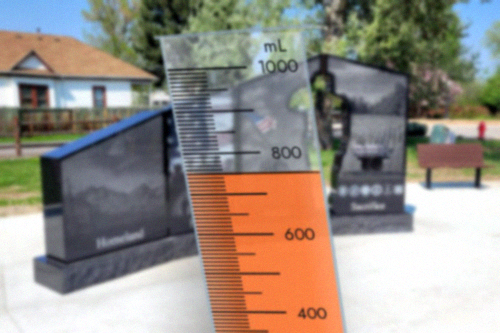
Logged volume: 750 mL
